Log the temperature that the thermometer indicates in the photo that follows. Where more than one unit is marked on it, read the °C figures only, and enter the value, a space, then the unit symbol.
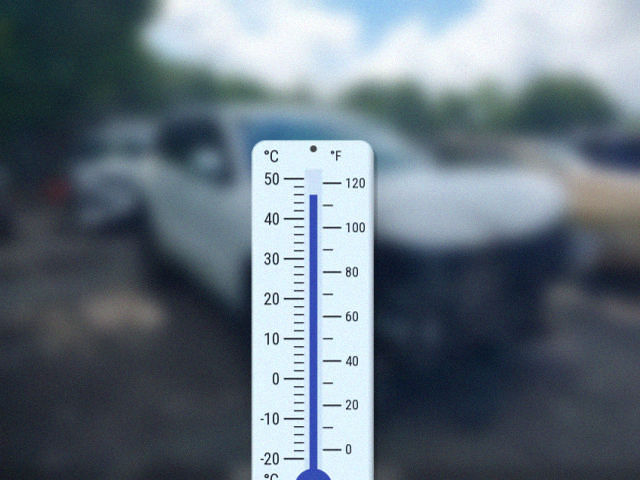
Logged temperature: 46 °C
